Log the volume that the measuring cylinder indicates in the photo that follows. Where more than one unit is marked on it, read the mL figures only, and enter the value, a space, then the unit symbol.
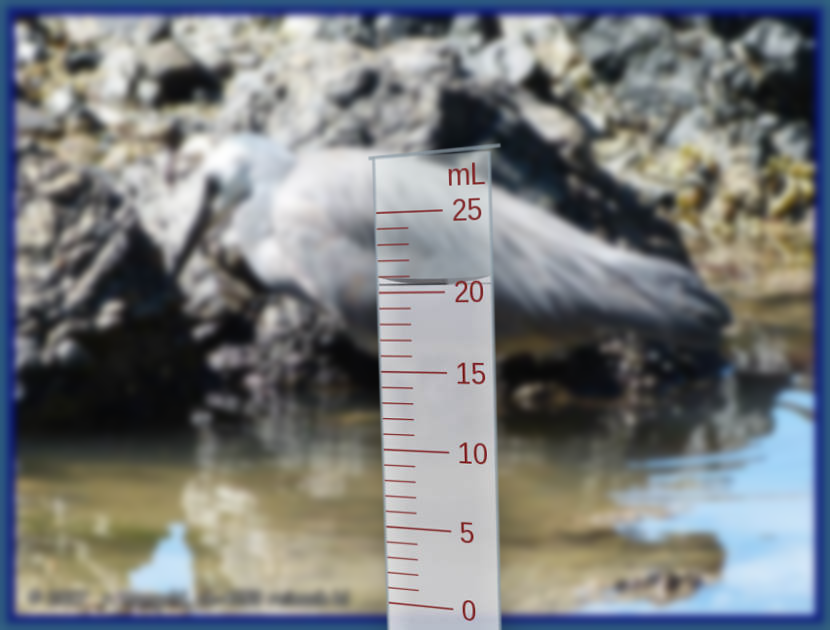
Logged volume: 20.5 mL
